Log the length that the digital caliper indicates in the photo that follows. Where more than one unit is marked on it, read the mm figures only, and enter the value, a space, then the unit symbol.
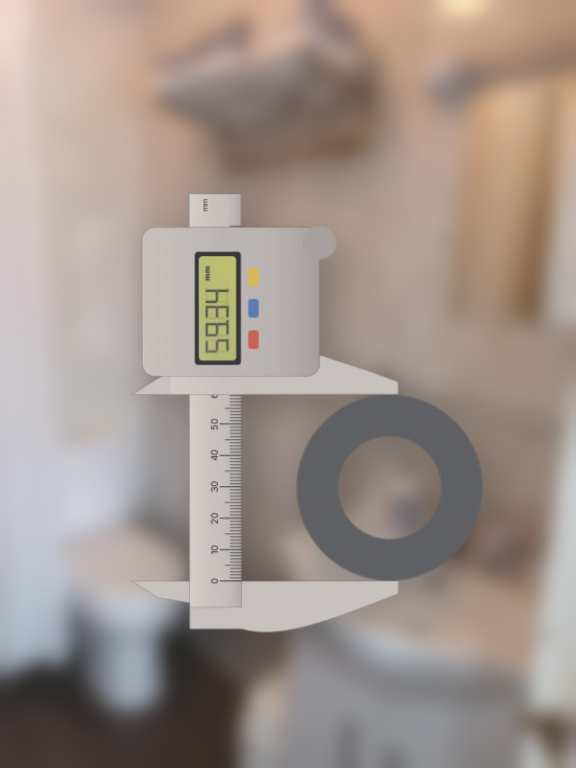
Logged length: 59.34 mm
